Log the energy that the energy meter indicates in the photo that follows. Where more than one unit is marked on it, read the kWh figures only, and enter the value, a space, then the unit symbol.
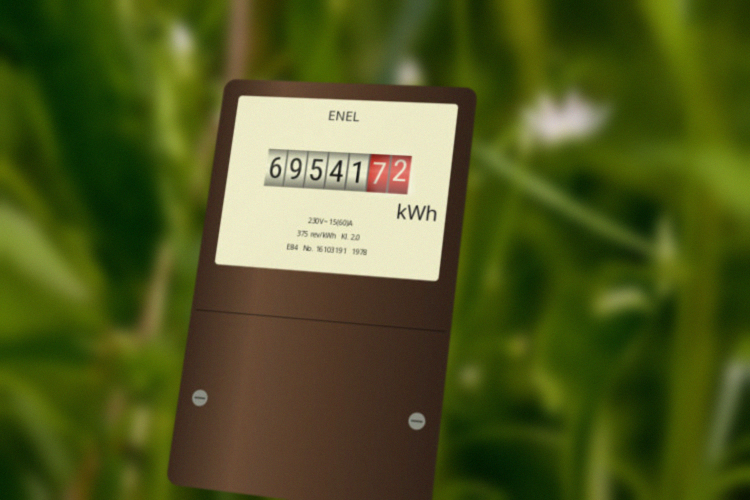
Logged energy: 69541.72 kWh
